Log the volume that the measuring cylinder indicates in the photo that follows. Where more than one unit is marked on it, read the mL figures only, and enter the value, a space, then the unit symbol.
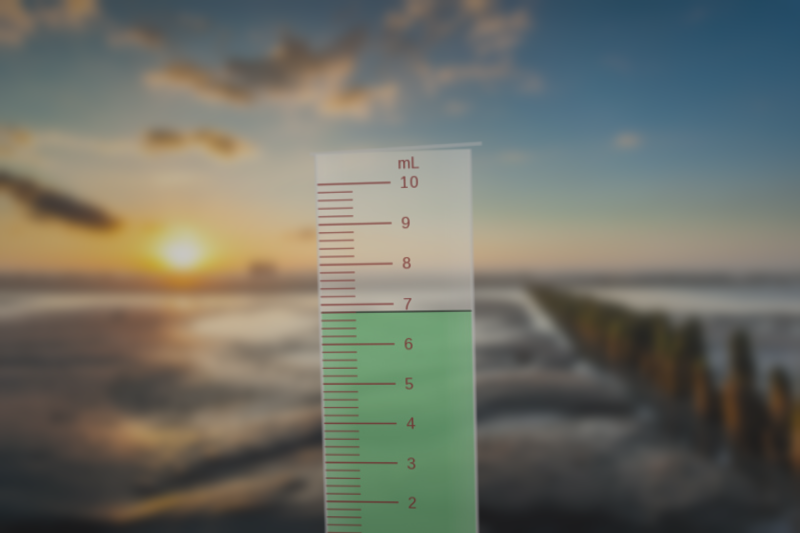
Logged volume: 6.8 mL
